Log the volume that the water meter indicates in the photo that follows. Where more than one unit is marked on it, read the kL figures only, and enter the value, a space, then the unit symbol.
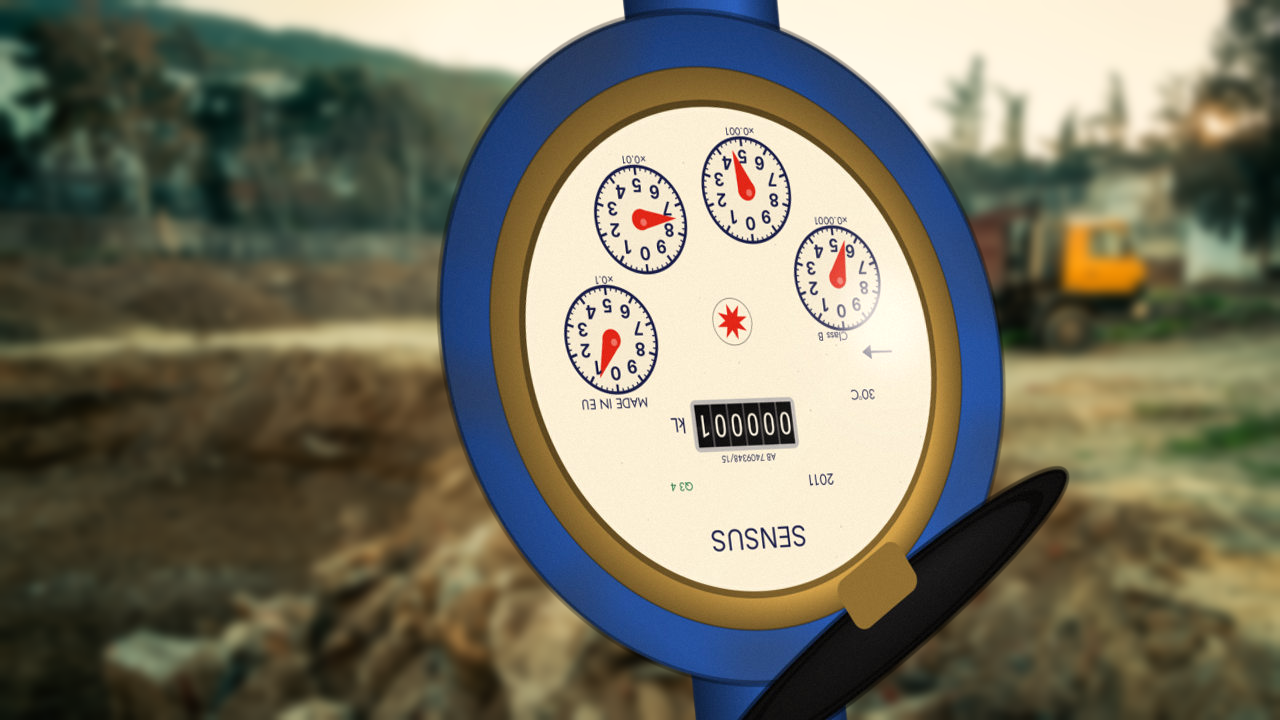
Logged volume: 1.0745 kL
